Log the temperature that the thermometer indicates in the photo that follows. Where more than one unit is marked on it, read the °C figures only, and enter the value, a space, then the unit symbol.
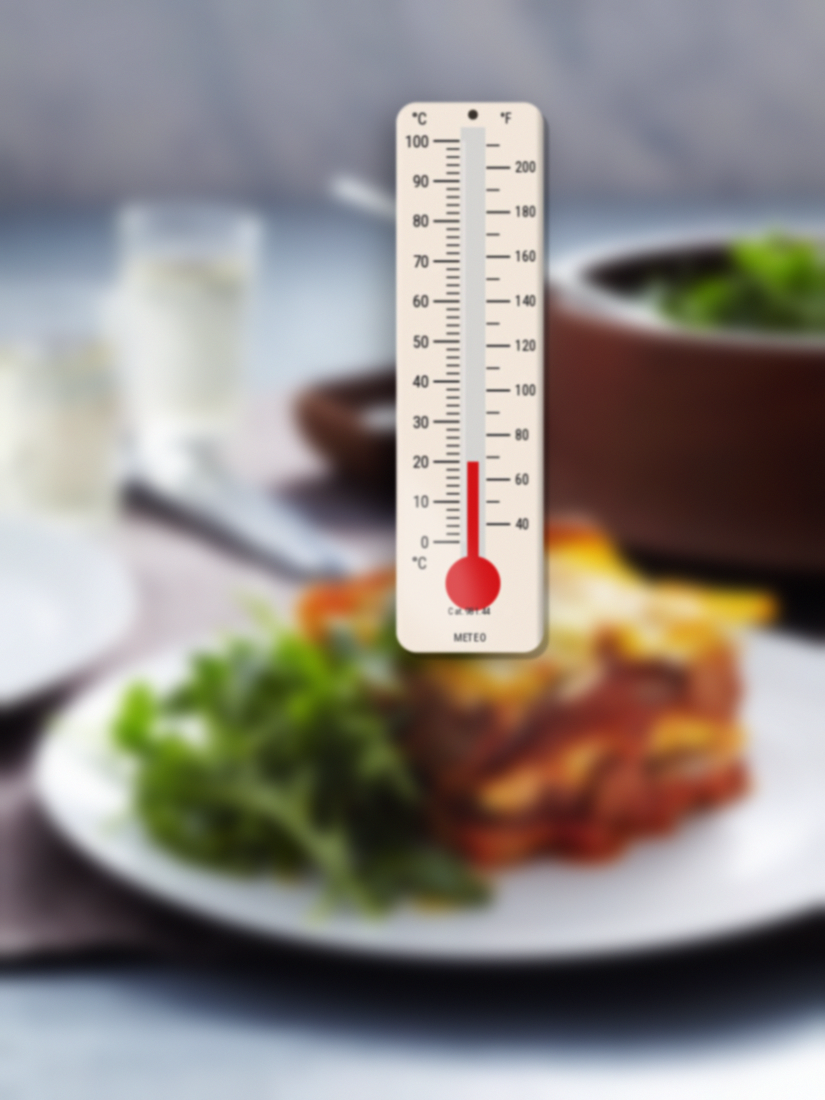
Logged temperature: 20 °C
